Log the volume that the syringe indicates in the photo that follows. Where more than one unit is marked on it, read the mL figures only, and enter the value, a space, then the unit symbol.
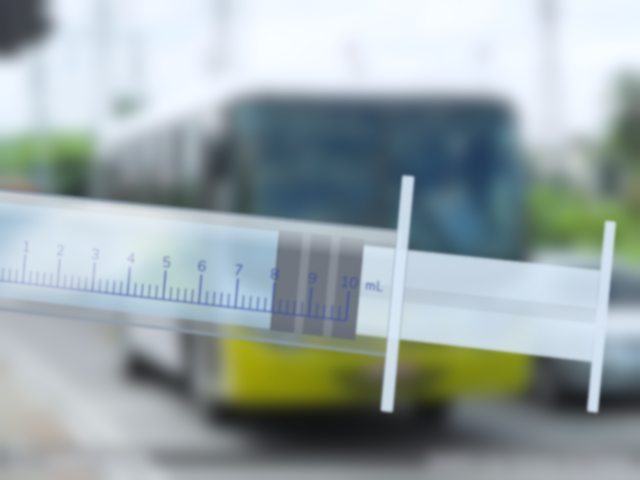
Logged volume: 8 mL
